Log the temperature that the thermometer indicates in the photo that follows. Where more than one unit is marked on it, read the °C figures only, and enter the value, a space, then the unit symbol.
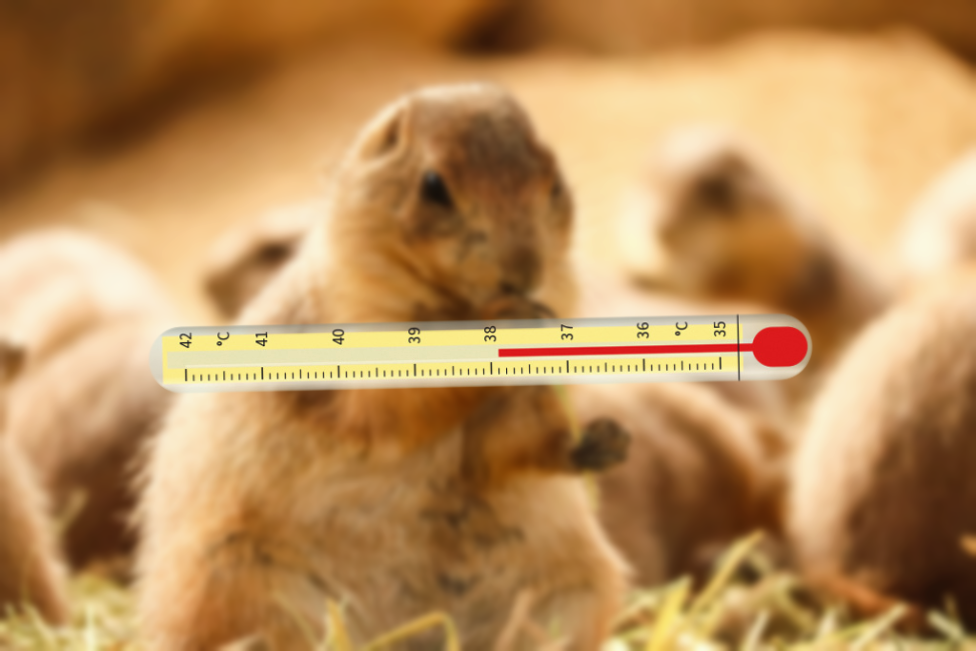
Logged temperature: 37.9 °C
